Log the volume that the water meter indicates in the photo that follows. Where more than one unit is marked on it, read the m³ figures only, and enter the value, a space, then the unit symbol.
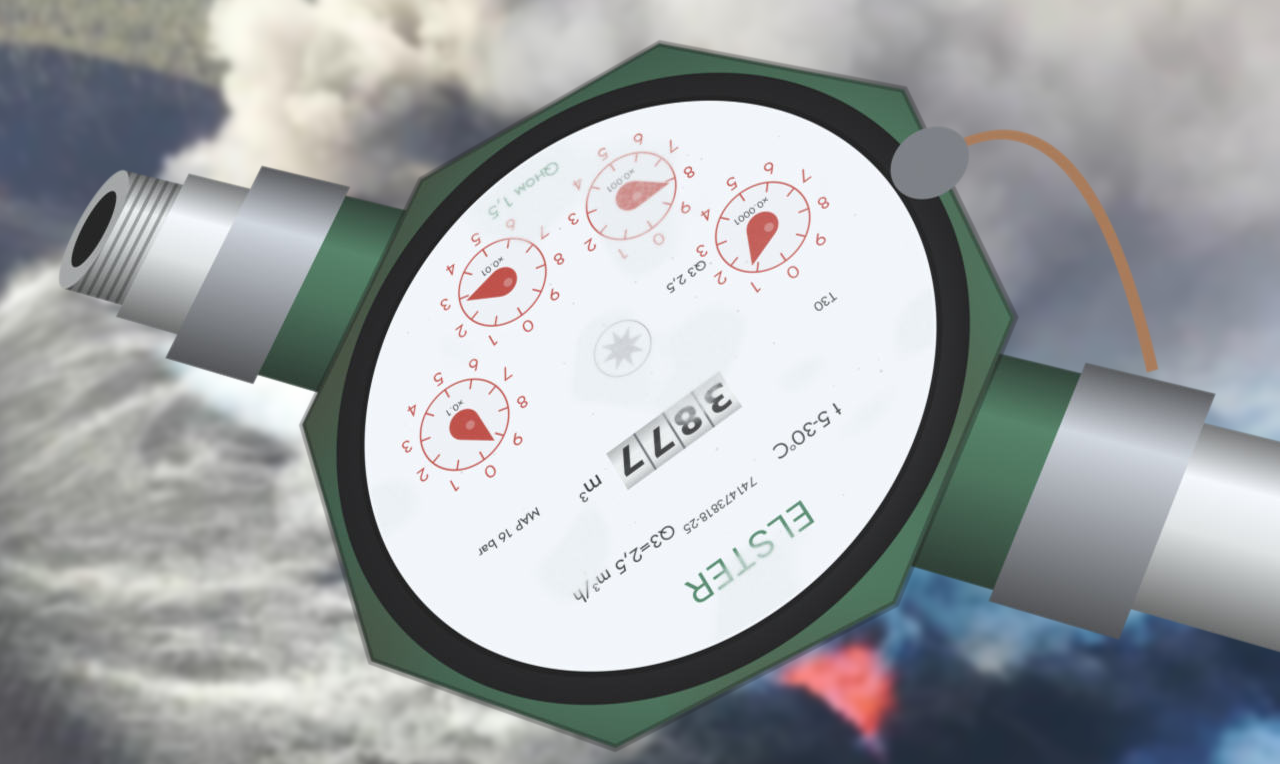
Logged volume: 3876.9281 m³
